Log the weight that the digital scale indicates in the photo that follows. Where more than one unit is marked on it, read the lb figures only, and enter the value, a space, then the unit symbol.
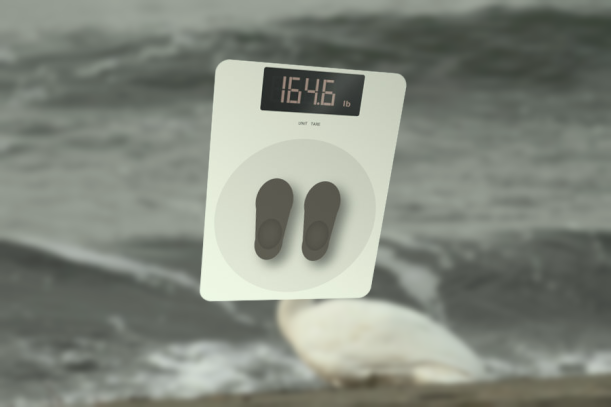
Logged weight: 164.6 lb
